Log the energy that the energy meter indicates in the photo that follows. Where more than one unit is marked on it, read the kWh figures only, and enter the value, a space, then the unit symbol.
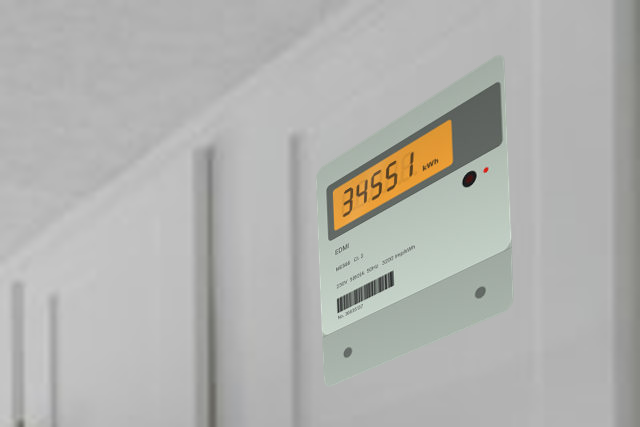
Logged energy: 34551 kWh
